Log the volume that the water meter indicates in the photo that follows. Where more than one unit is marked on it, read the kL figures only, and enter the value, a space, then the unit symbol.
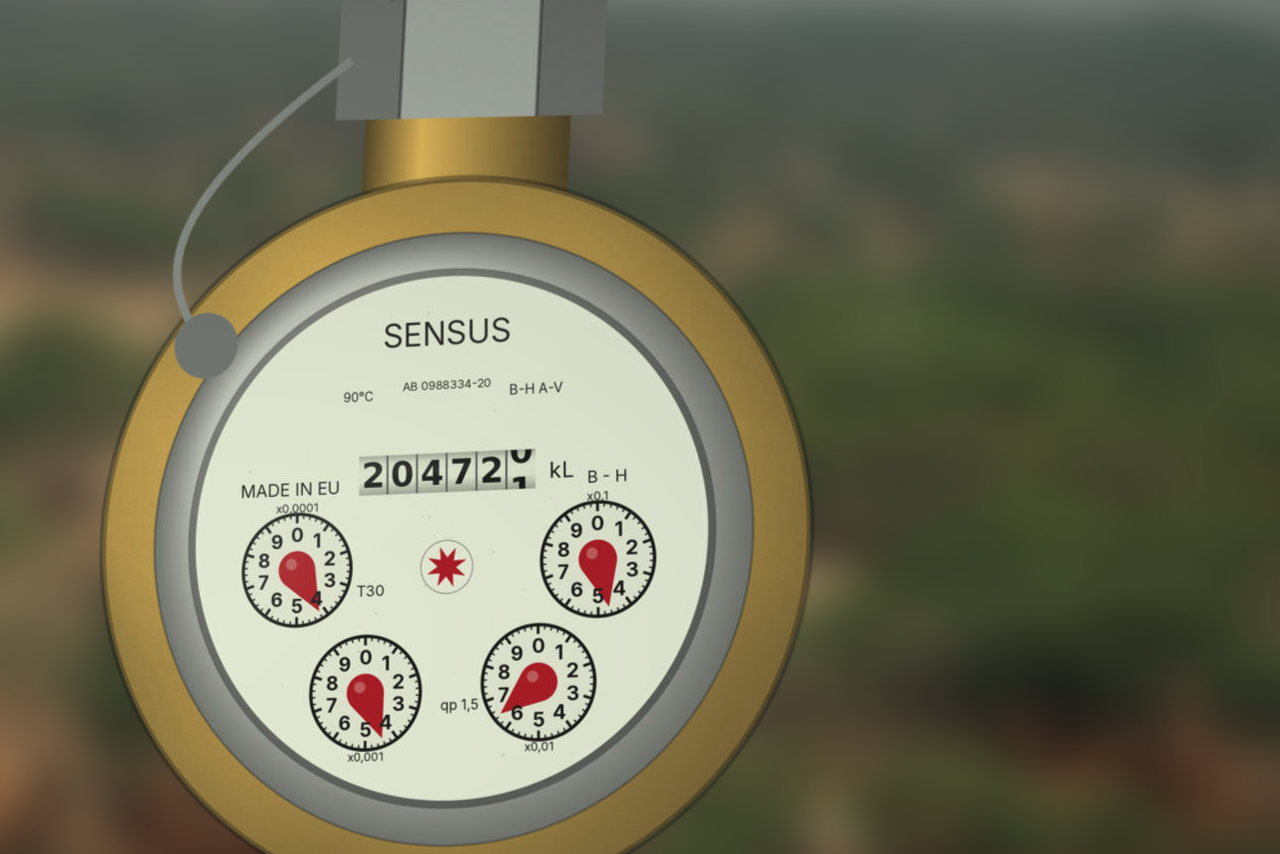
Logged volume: 204720.4644 kL
